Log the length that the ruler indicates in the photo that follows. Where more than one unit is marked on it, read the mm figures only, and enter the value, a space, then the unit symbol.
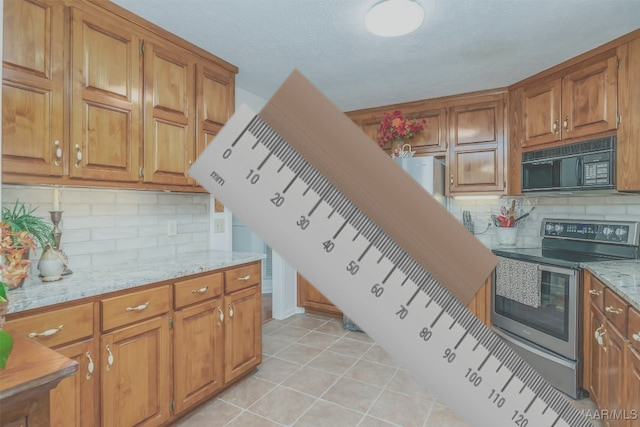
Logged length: 85 mm
